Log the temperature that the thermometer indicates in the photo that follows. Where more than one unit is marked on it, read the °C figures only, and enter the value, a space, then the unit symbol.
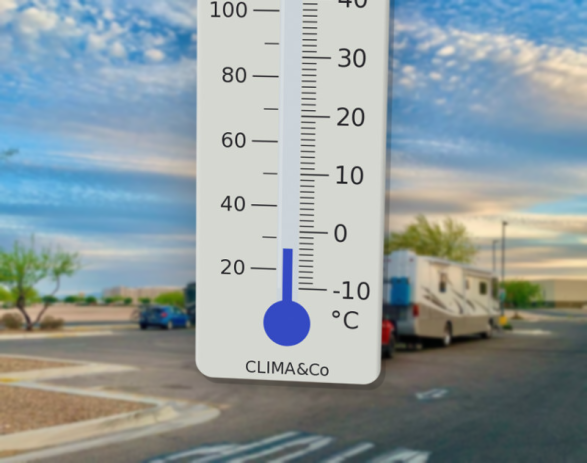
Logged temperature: -3 °C
